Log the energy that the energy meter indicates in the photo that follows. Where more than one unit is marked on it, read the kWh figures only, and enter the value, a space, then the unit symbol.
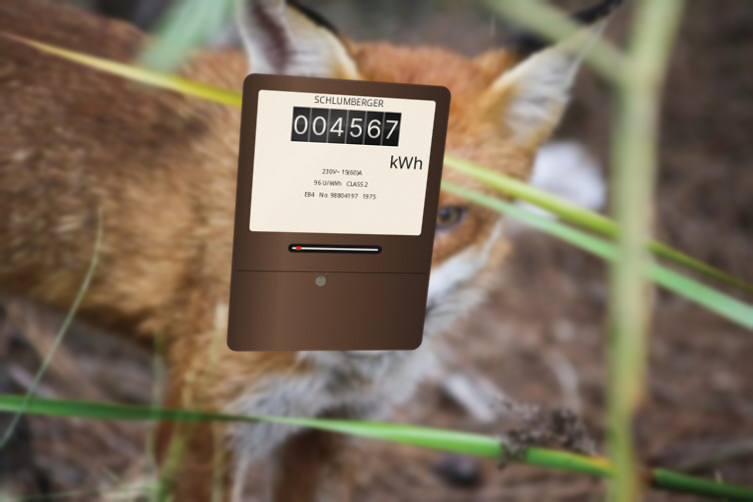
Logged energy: 4567 kWh
